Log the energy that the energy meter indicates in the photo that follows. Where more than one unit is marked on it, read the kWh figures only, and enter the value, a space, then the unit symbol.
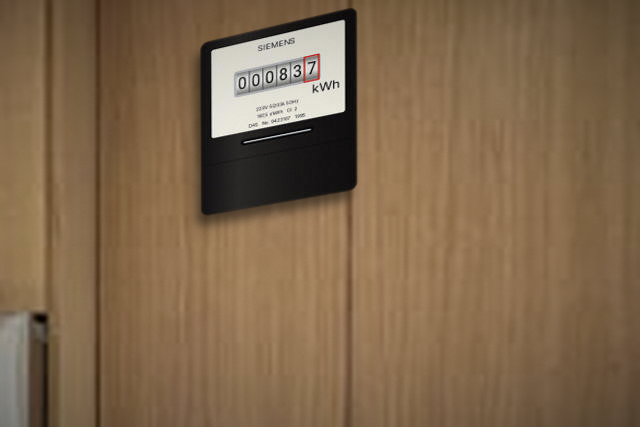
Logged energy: 83.7 kWh
